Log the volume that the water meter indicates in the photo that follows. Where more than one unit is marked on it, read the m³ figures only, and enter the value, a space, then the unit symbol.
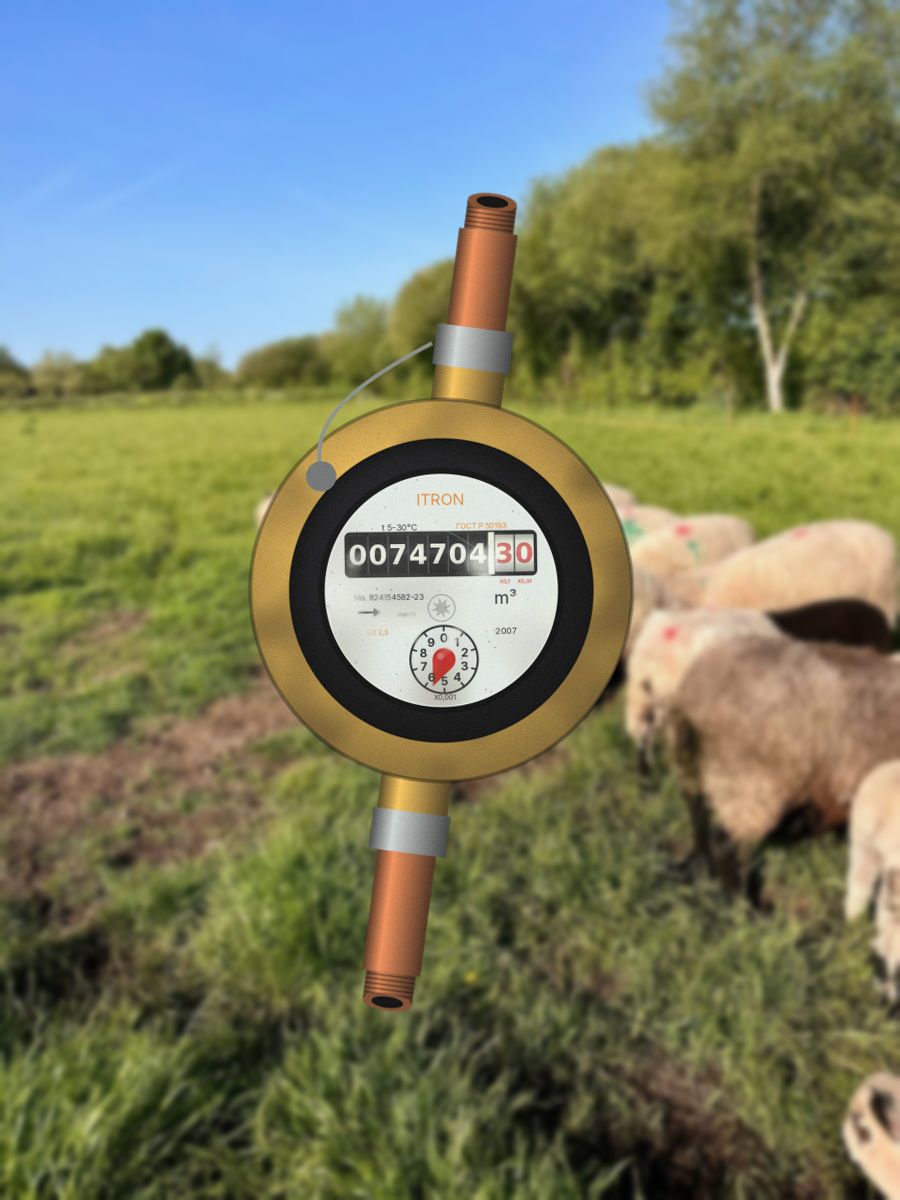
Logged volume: 74704.305 m³
